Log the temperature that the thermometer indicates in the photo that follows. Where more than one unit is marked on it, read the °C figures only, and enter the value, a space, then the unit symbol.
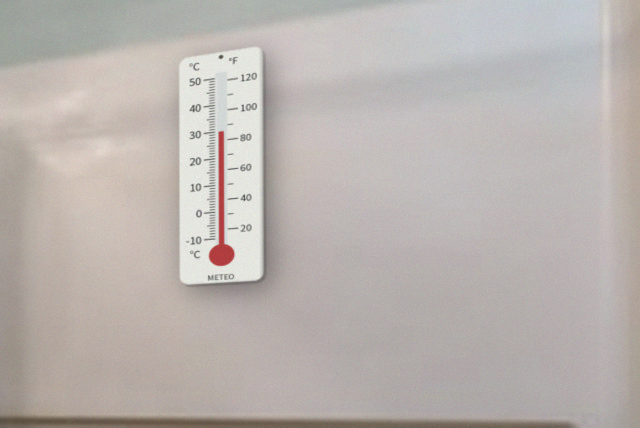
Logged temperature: 30 °C
